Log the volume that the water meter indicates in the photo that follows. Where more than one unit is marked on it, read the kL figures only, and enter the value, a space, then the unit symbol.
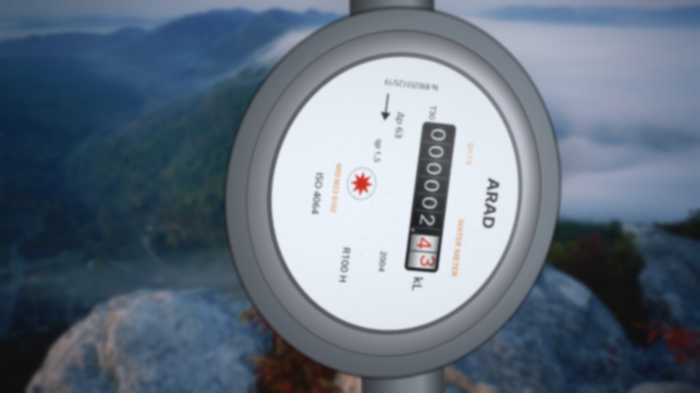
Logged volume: 2.43 kL
